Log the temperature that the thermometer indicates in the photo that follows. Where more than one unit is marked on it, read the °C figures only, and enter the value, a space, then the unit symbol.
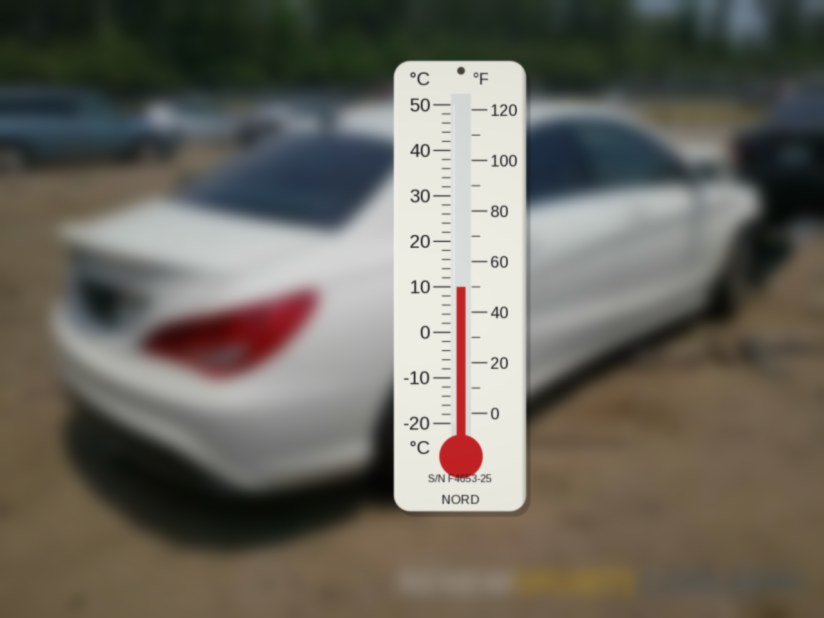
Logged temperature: 10 °C
